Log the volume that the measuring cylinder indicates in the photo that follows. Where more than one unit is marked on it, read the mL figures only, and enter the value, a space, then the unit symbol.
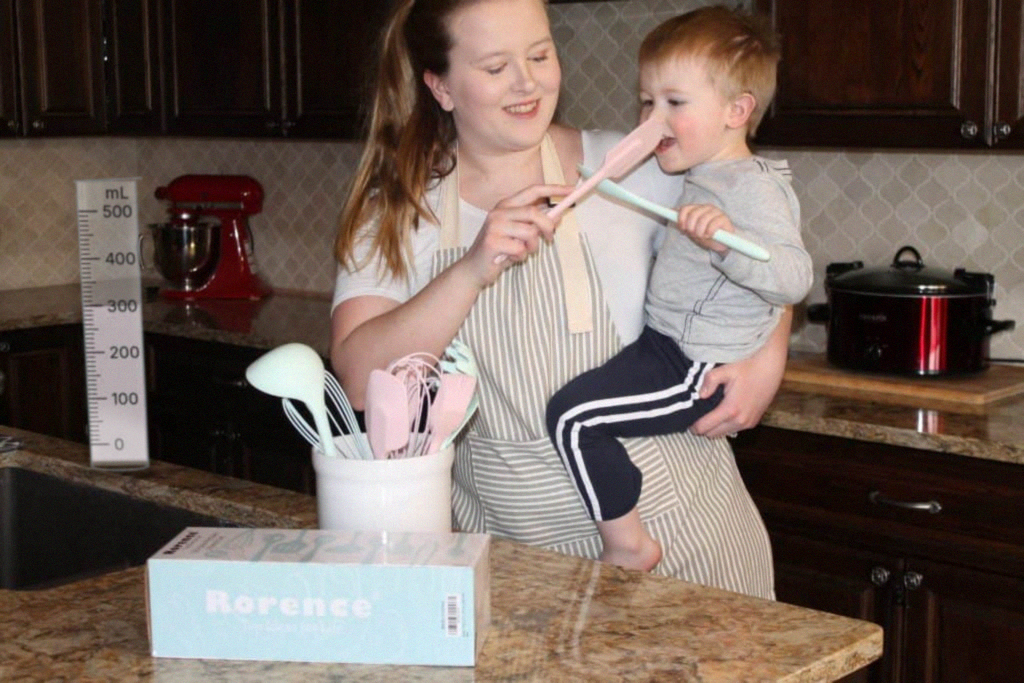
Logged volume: 300 mL
